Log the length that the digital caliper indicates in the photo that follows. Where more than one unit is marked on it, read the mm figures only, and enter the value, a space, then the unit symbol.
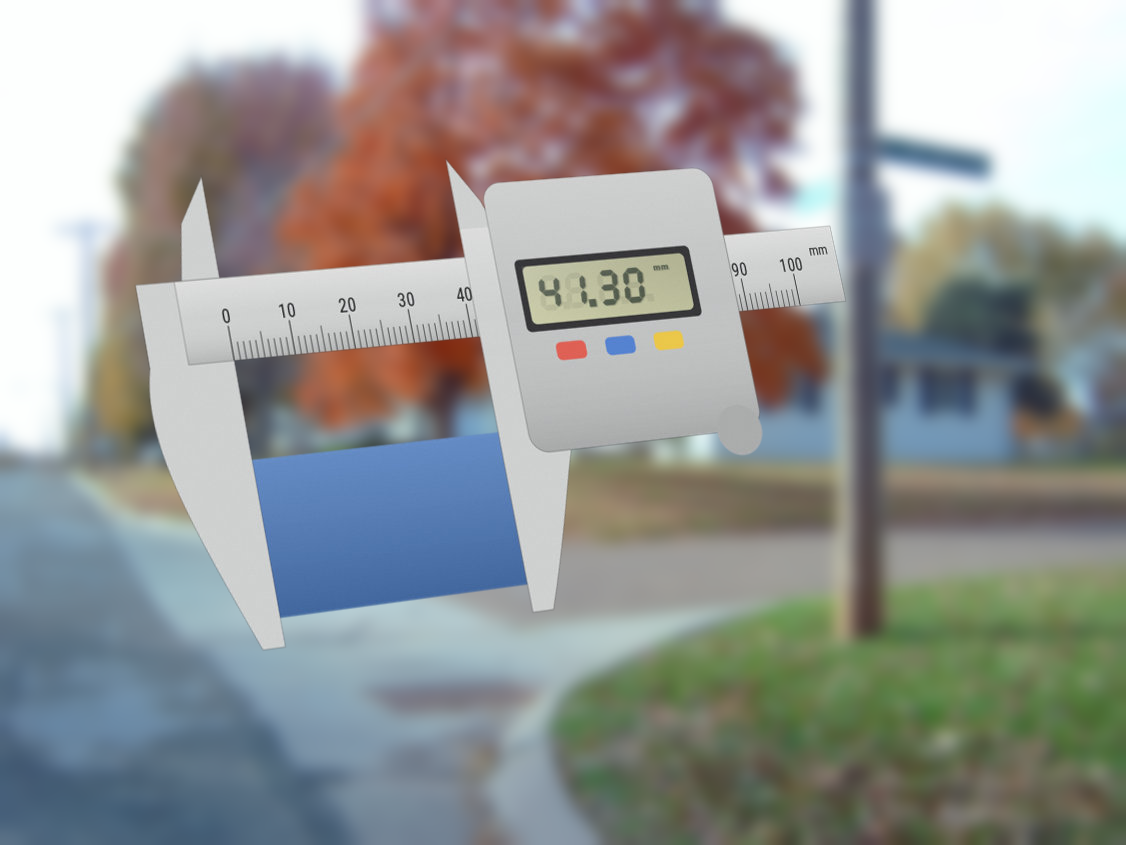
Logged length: 41.30 mm
